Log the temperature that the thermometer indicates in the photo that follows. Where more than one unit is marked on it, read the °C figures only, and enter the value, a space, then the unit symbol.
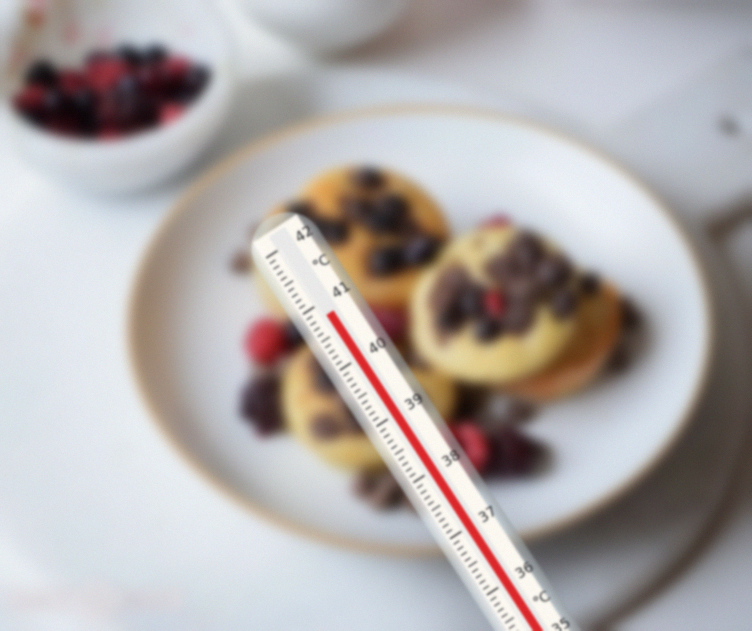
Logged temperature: 40.8 °C
